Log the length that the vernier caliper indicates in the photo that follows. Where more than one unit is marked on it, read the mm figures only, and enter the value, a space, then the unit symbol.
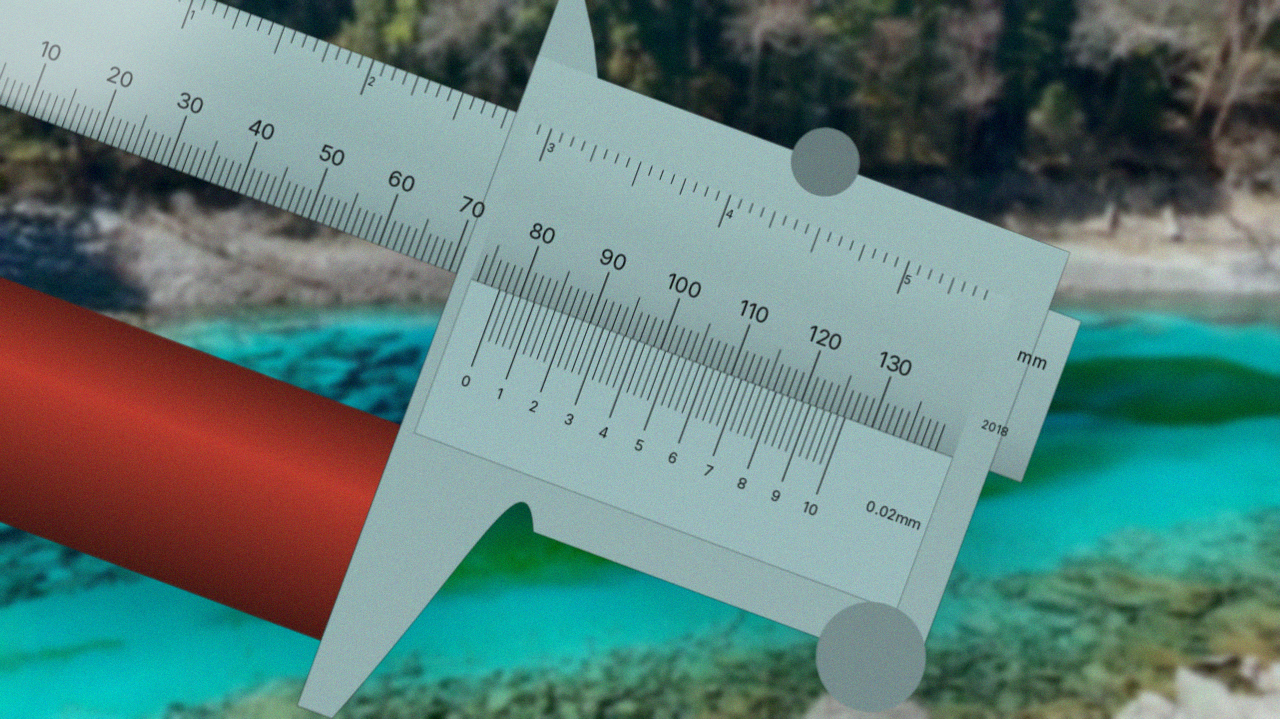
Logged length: 77.2 mm
